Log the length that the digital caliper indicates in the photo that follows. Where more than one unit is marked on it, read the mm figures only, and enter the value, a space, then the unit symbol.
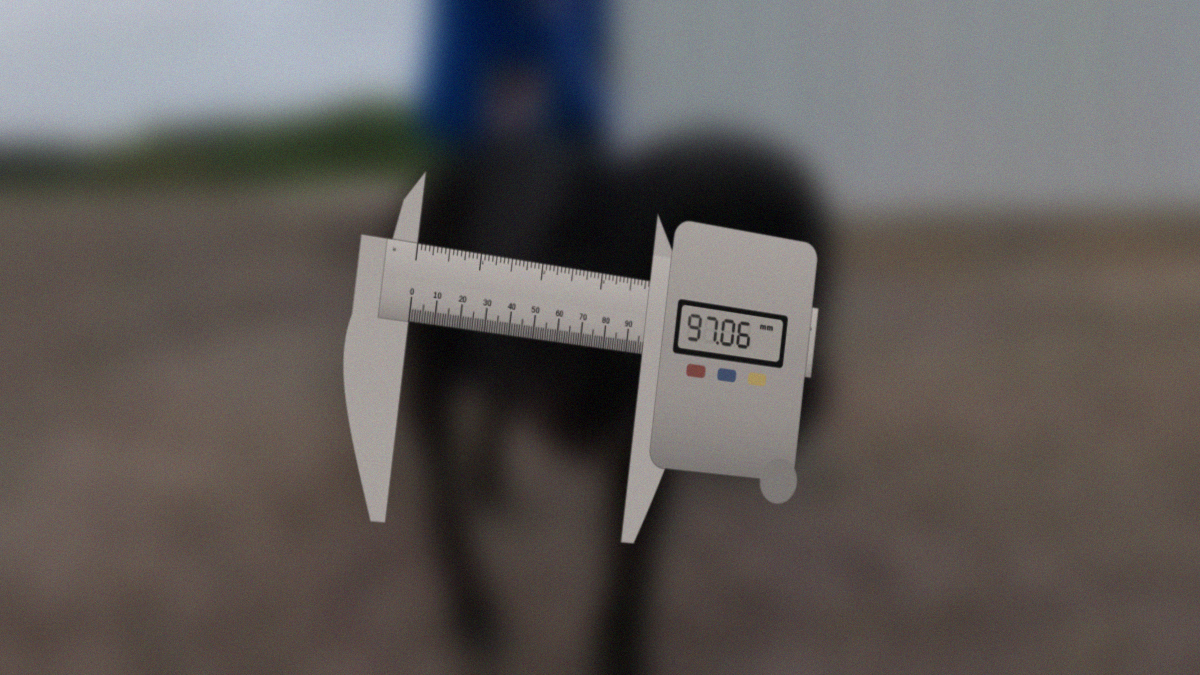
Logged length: 97.06 mm
